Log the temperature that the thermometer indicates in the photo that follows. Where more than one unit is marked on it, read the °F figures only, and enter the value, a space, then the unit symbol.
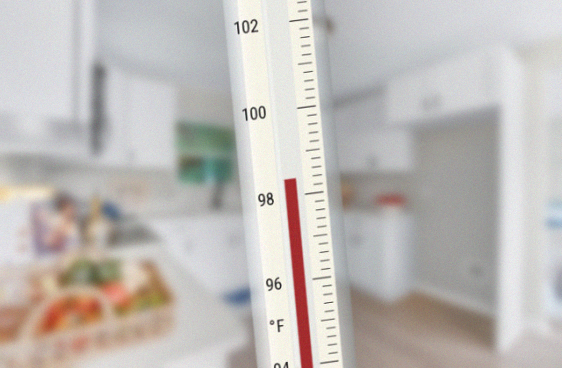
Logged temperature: 98.4 °F
